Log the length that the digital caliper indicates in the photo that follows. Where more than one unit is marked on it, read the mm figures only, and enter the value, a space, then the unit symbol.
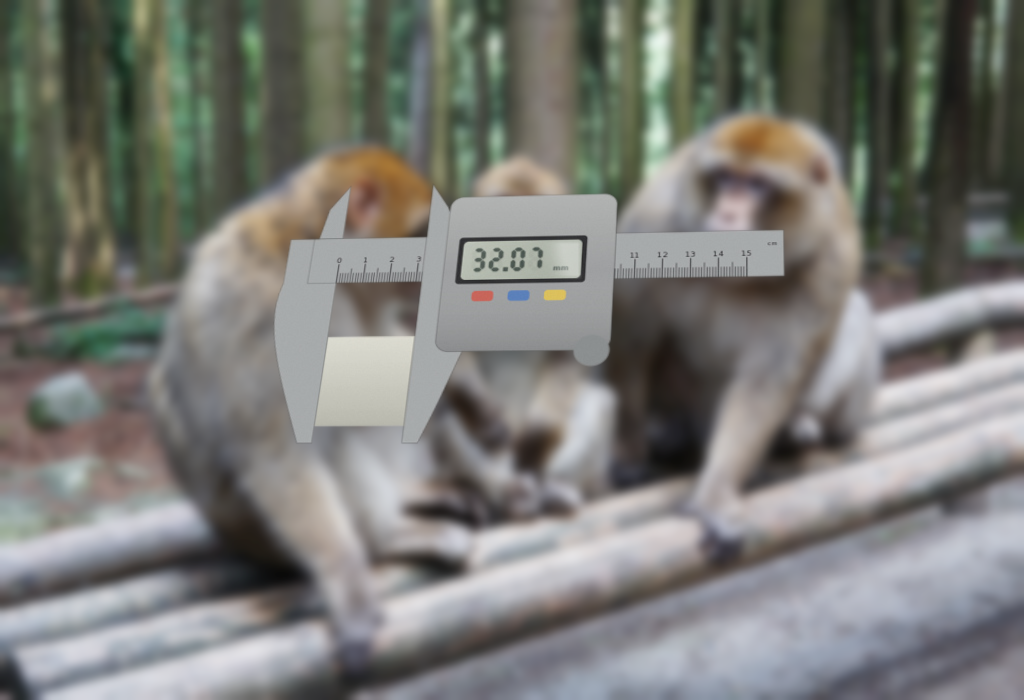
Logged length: 32.07 mm
